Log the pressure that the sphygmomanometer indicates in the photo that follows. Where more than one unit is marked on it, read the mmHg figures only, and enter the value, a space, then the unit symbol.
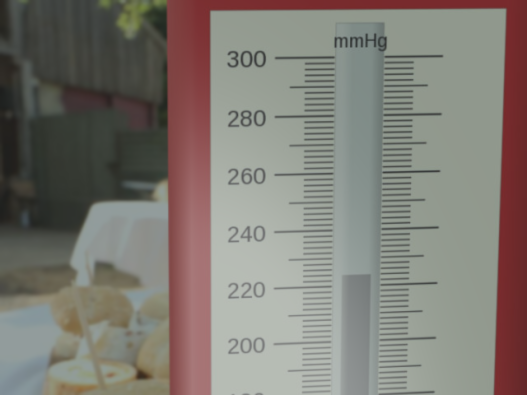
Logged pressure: 224 mmHg
